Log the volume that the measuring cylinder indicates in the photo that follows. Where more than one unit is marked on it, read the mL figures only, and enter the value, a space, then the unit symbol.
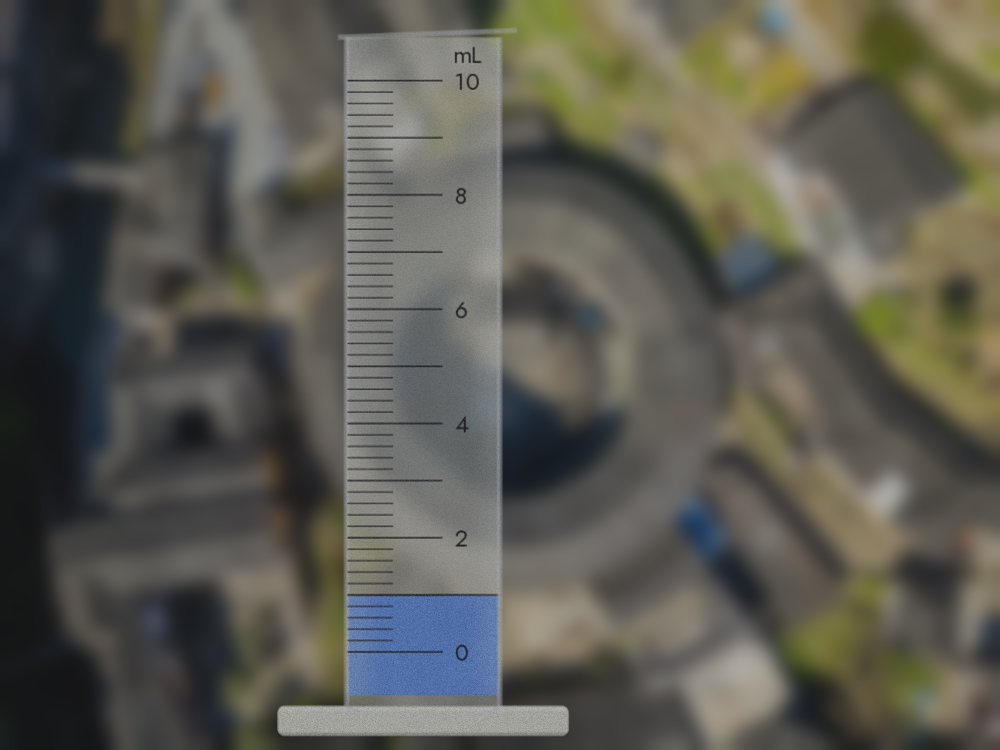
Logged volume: 1 mL
